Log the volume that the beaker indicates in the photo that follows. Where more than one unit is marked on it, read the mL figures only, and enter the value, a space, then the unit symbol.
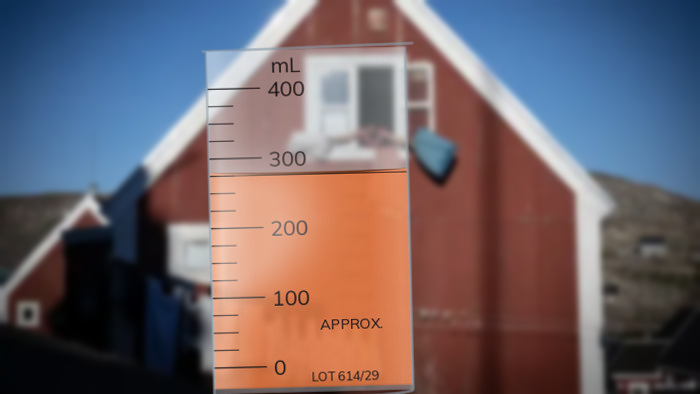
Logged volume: 275 mL
